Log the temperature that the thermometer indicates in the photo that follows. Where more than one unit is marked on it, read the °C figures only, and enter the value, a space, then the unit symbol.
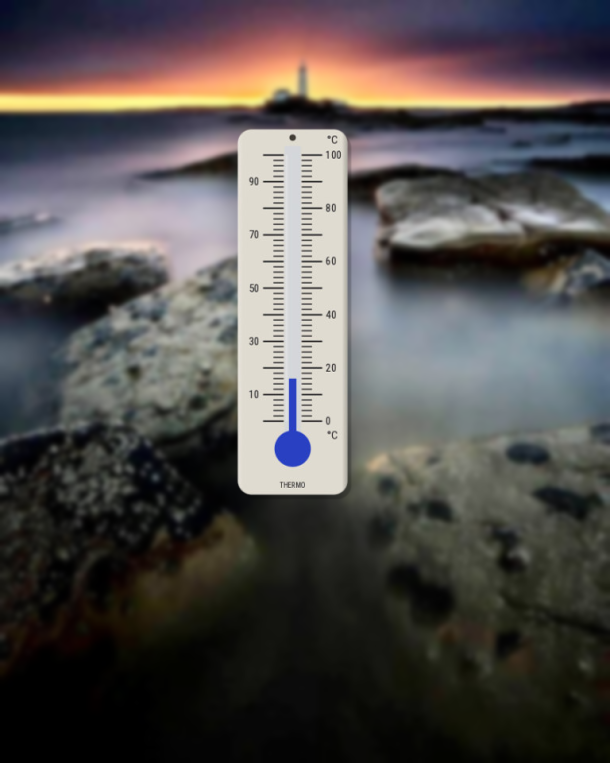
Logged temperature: 16 °C
